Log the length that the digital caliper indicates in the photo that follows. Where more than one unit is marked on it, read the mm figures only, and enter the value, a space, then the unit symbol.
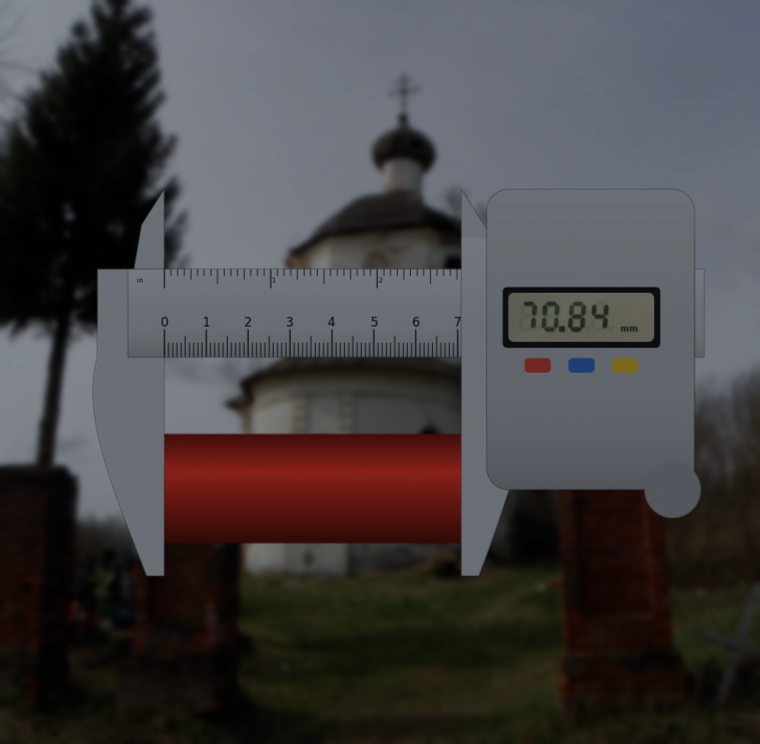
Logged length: 70.84 mm
